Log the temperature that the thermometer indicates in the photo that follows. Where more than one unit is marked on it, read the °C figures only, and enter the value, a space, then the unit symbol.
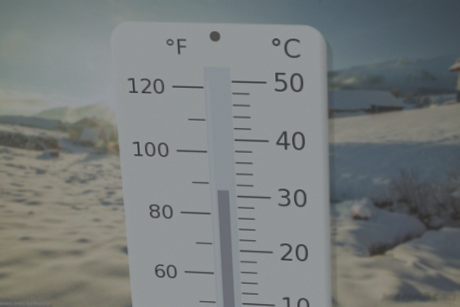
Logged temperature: 31 °C
